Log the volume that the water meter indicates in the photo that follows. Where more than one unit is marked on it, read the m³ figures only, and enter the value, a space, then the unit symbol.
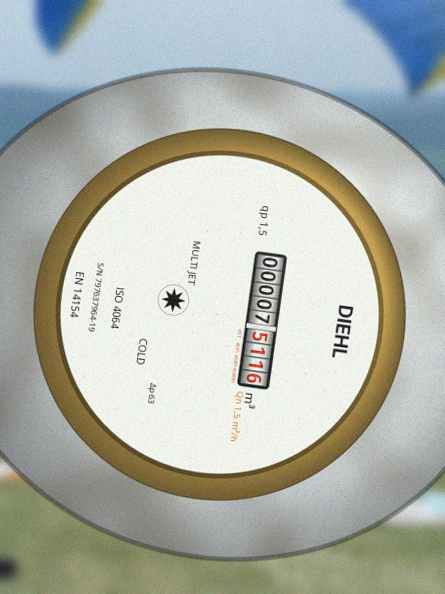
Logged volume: 7.5116 m³
